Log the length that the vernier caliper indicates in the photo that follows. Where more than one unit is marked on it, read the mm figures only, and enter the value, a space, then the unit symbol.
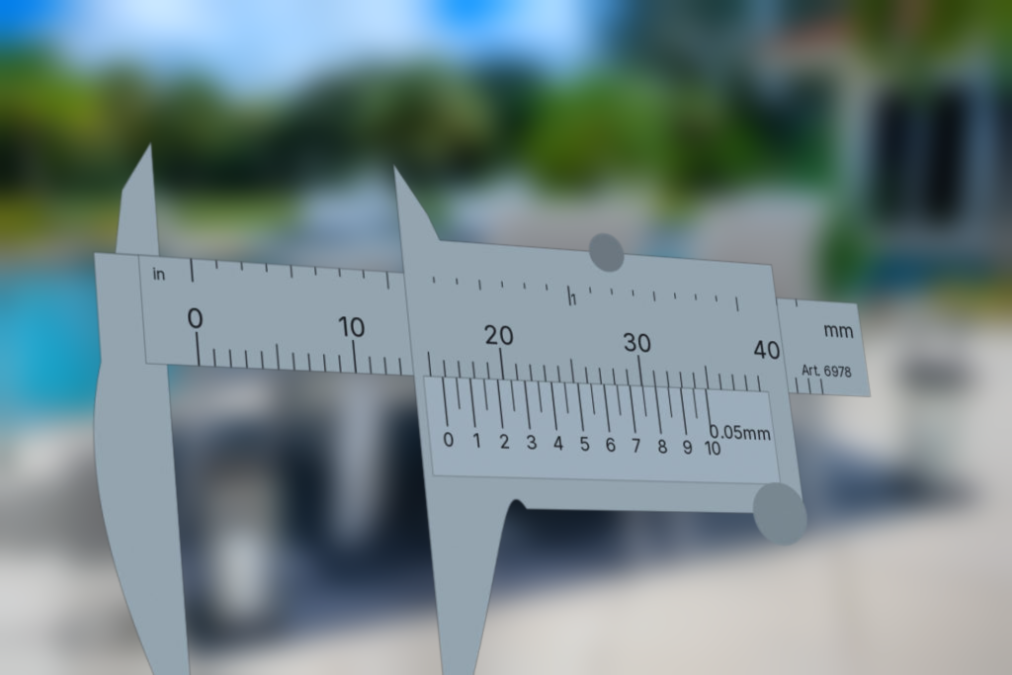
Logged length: 15.8 mm
